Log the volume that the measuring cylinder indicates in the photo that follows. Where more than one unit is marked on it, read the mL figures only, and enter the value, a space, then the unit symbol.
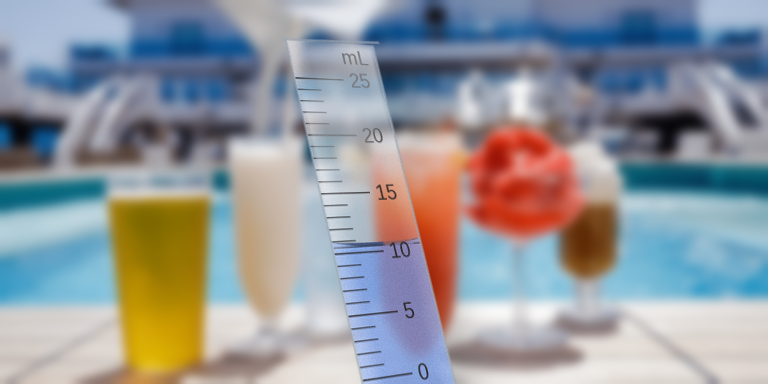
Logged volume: 10.5 mL
